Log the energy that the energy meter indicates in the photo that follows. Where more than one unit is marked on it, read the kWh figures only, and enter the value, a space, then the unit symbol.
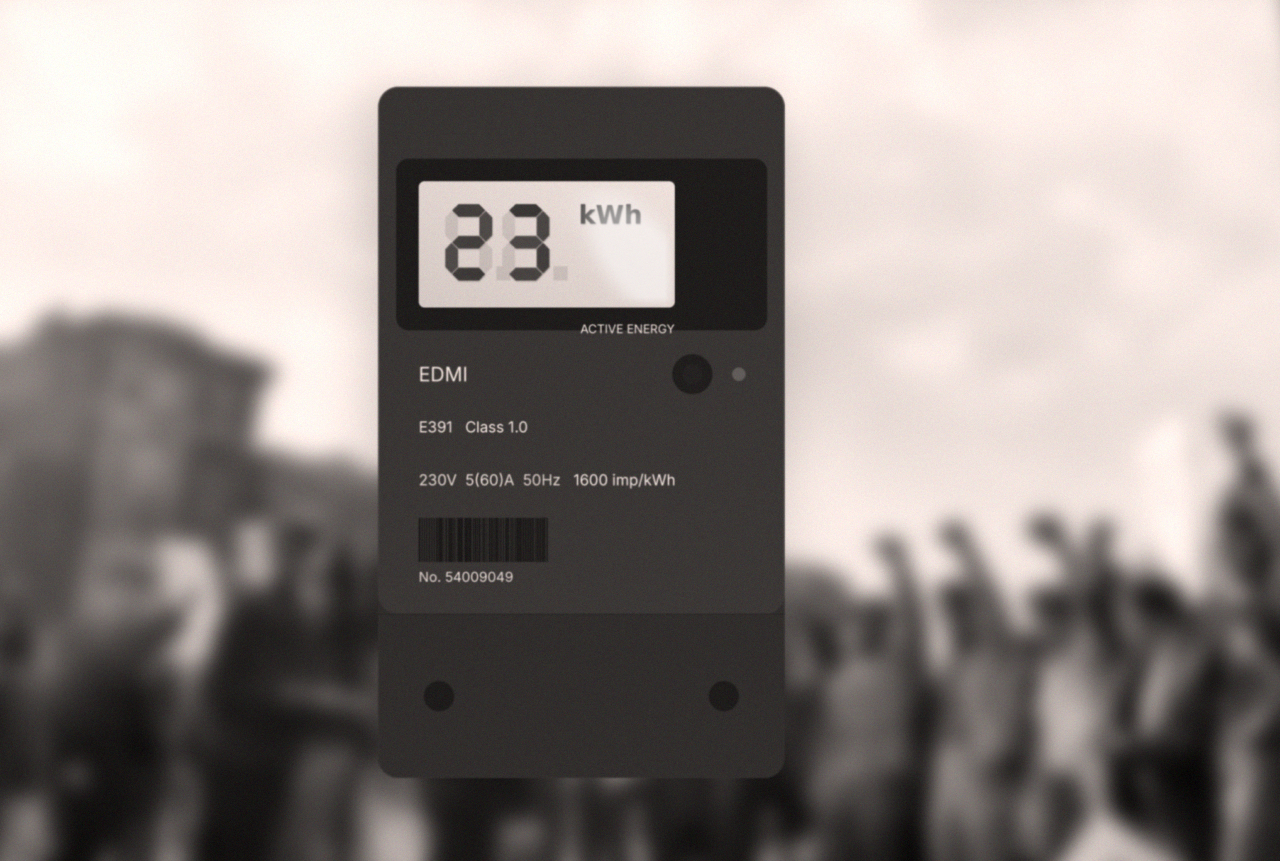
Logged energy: 23 kWh
